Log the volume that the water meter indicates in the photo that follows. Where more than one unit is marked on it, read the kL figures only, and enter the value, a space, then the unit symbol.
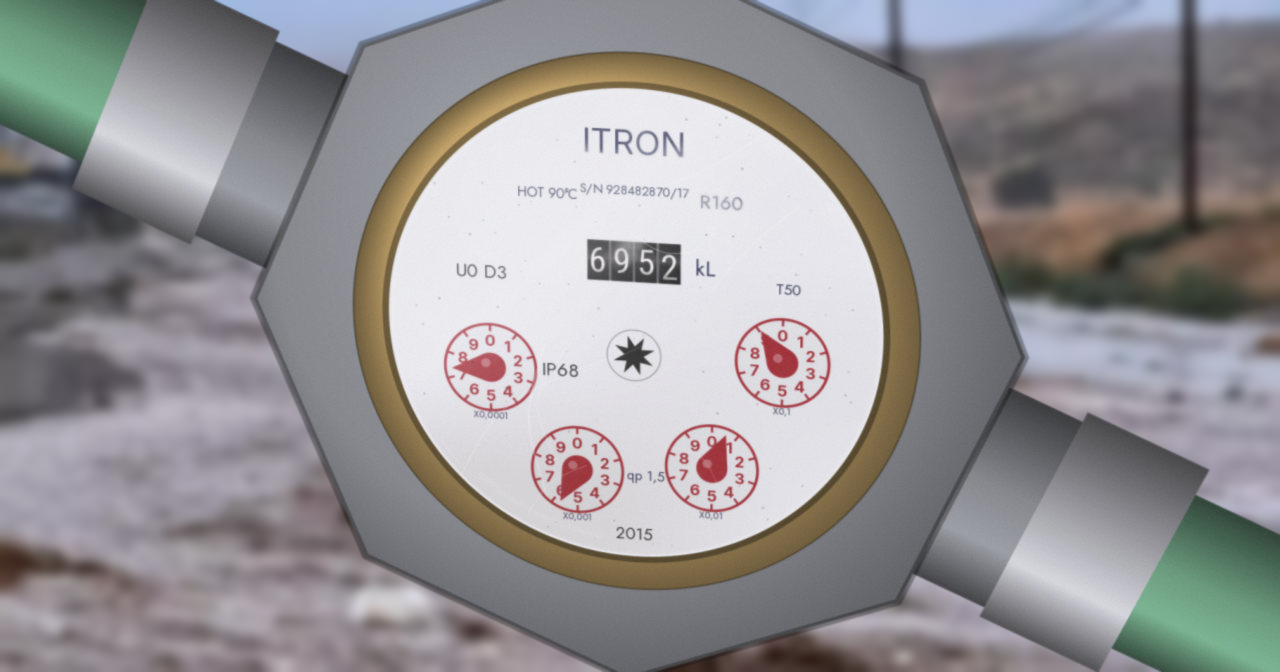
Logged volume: 6951.9057 kL
